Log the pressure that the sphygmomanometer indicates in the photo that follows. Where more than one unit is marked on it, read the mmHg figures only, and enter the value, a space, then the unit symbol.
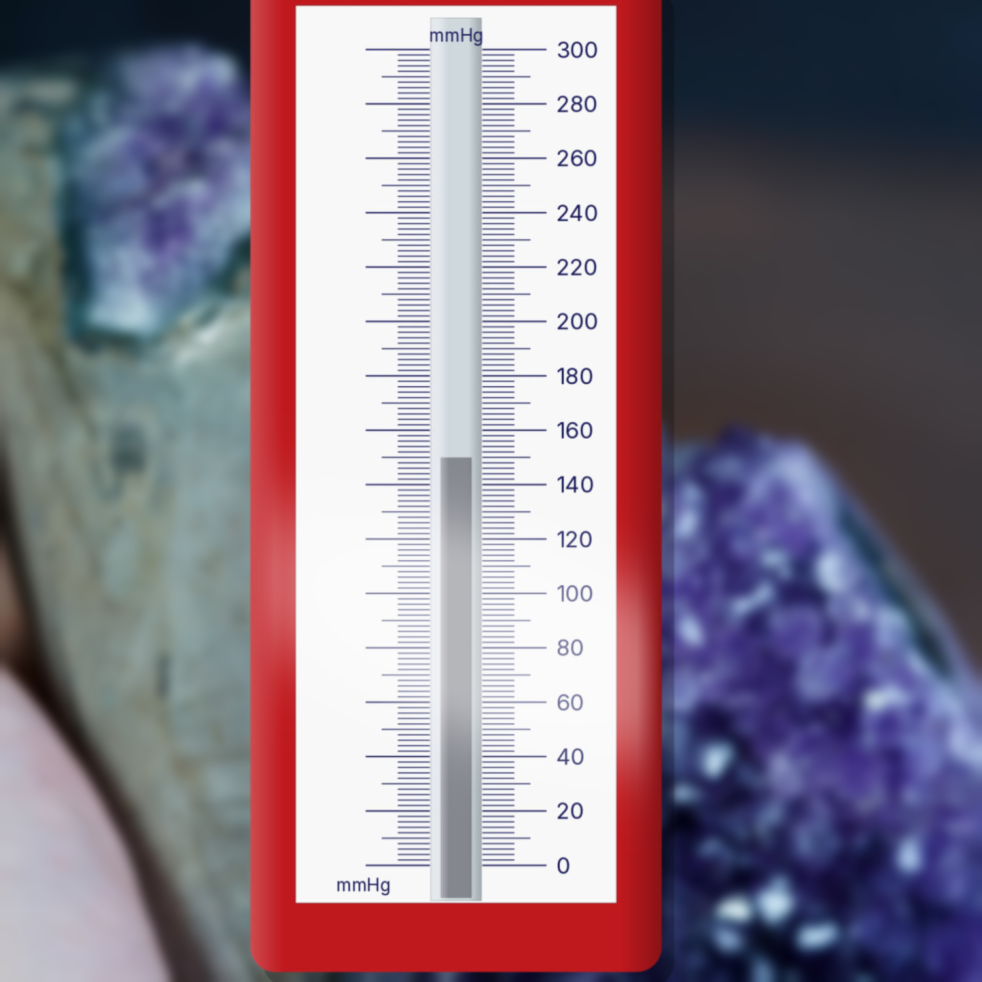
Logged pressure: 150 mmHg
